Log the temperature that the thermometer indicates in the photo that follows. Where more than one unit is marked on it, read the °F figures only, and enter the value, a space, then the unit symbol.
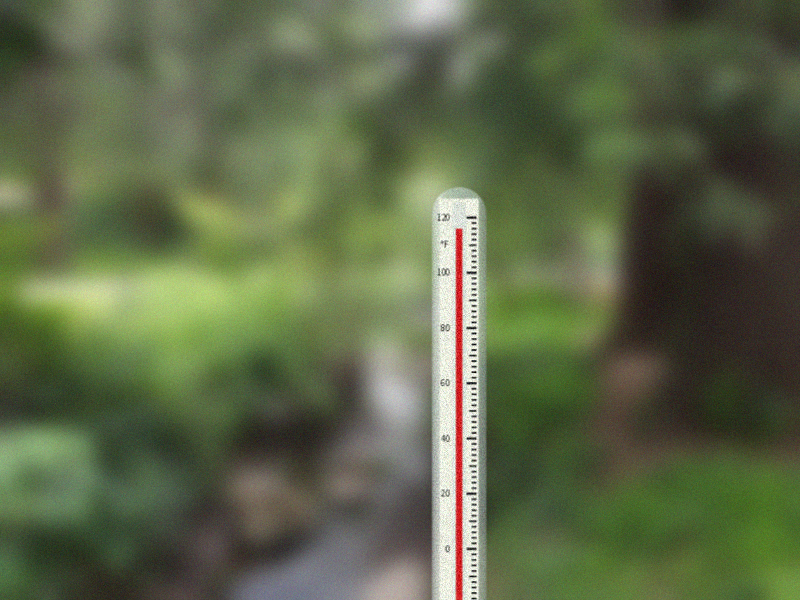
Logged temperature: 116 °F
